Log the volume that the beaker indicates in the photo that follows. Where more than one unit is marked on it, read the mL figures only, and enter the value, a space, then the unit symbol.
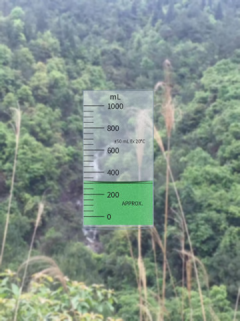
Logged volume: 300 mL
